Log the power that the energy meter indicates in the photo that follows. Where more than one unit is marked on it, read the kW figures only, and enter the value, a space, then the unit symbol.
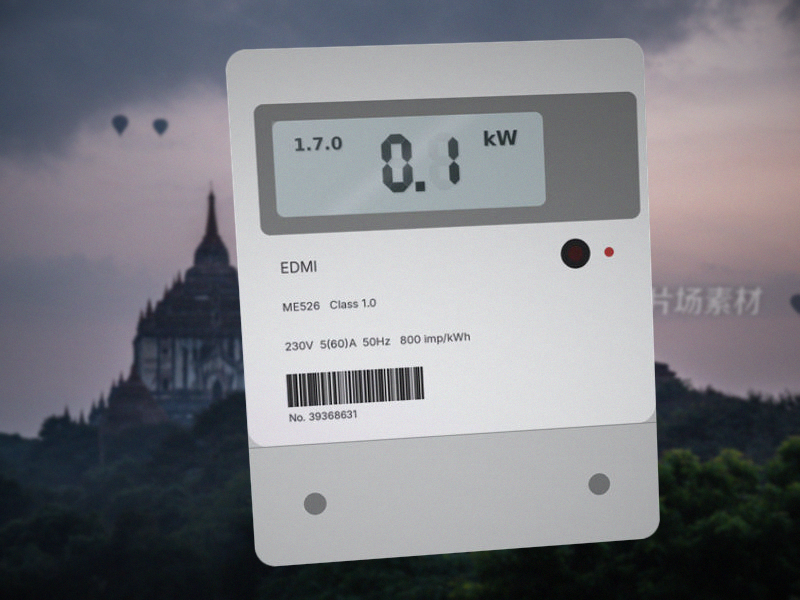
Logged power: 0.1 kW
